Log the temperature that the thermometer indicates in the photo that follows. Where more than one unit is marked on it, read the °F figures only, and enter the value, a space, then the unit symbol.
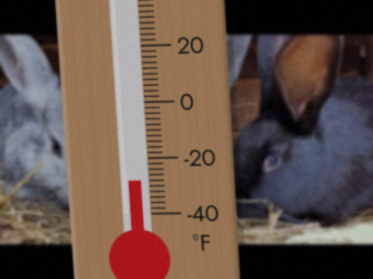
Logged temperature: -28 °F
